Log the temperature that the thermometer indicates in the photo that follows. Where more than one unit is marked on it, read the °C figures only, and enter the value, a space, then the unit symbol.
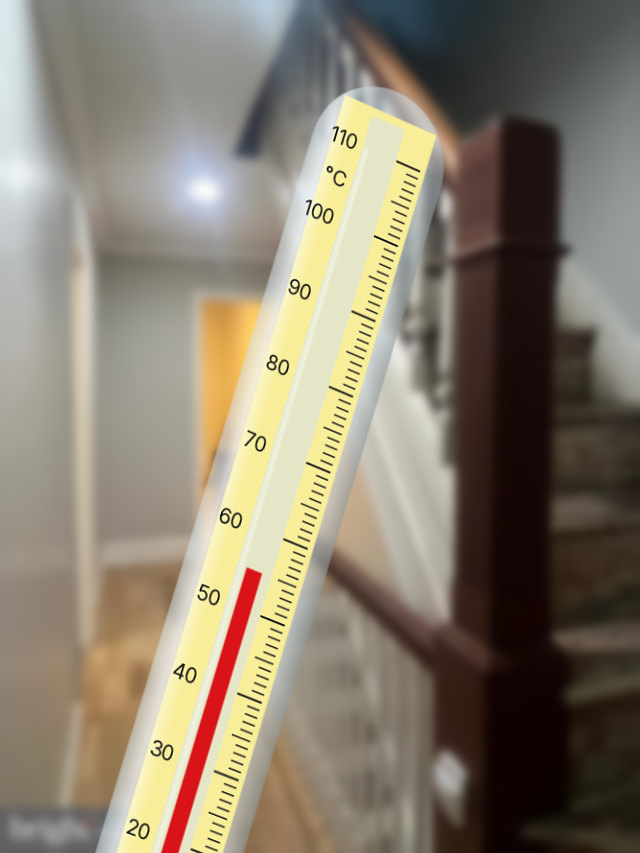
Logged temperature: 55 °C
